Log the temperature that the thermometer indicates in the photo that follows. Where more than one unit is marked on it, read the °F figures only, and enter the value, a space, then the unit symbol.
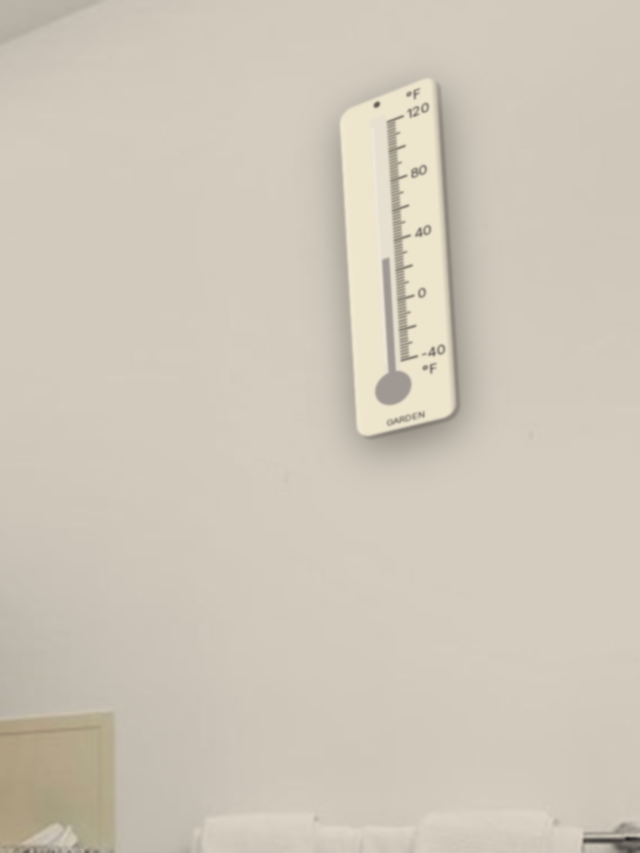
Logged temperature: 30 °F
